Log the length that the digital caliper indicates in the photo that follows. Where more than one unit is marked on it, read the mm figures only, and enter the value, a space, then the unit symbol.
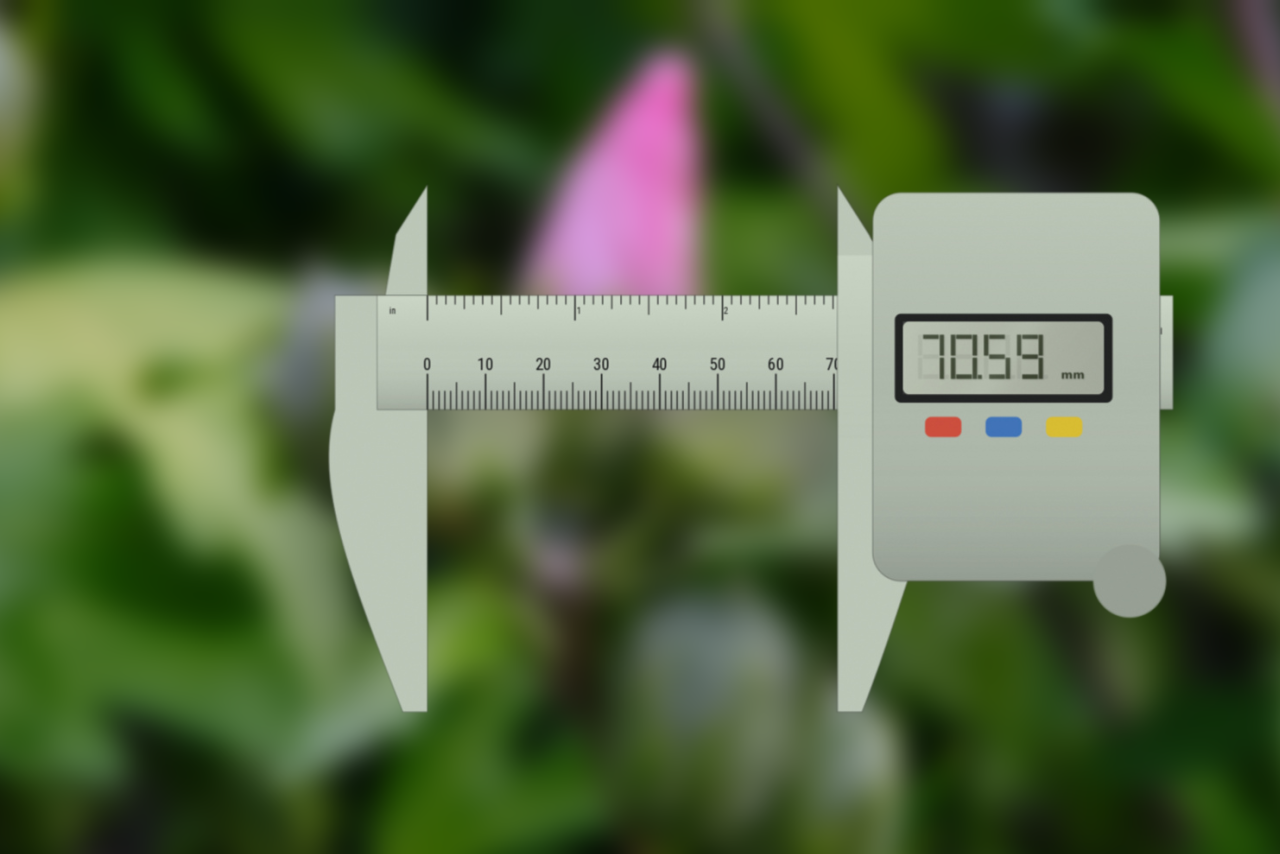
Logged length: 70.59 mm
